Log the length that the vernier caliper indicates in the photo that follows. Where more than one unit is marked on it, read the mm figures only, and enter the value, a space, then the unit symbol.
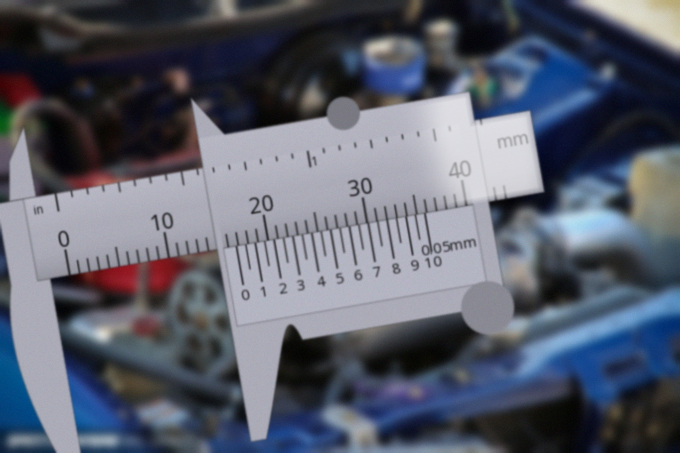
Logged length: 16.8 mm
